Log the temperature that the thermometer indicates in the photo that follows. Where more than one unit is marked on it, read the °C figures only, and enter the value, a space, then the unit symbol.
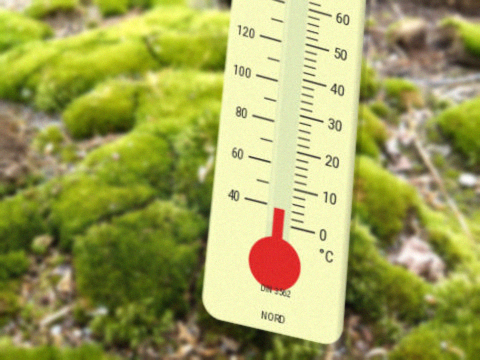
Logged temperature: 4 °C
